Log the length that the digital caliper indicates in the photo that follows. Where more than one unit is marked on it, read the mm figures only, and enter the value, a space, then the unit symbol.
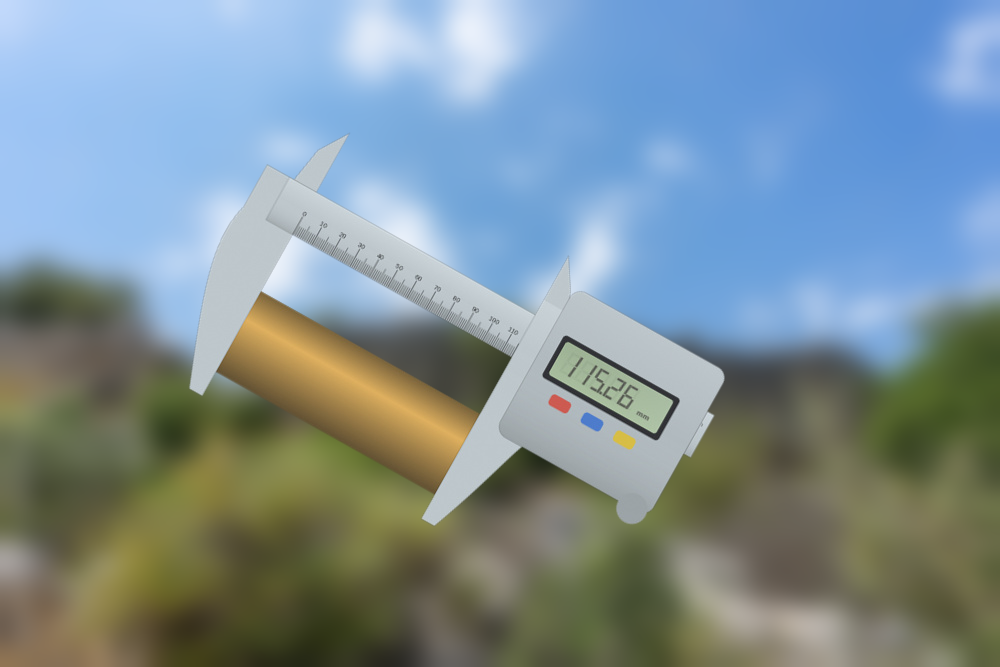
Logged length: 115.26 mm
